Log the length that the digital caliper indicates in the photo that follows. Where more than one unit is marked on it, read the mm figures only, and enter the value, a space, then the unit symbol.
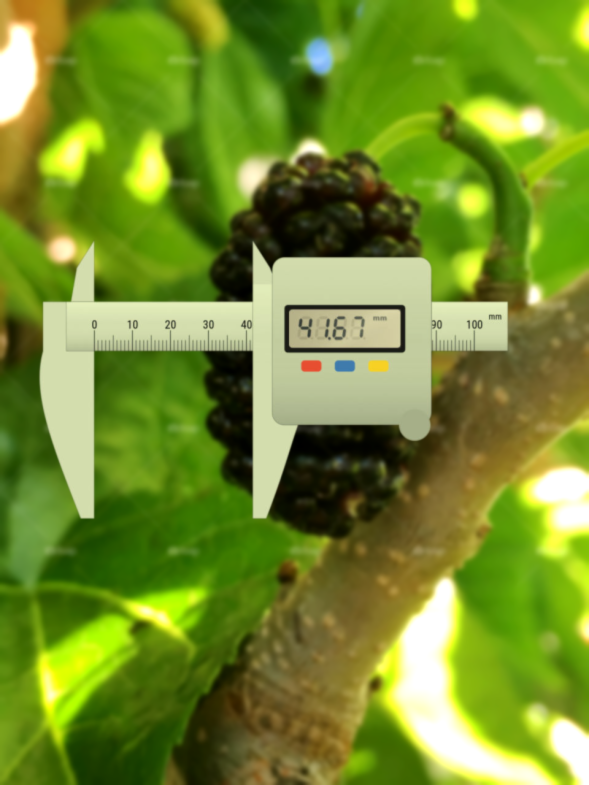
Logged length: 41.67 mm
